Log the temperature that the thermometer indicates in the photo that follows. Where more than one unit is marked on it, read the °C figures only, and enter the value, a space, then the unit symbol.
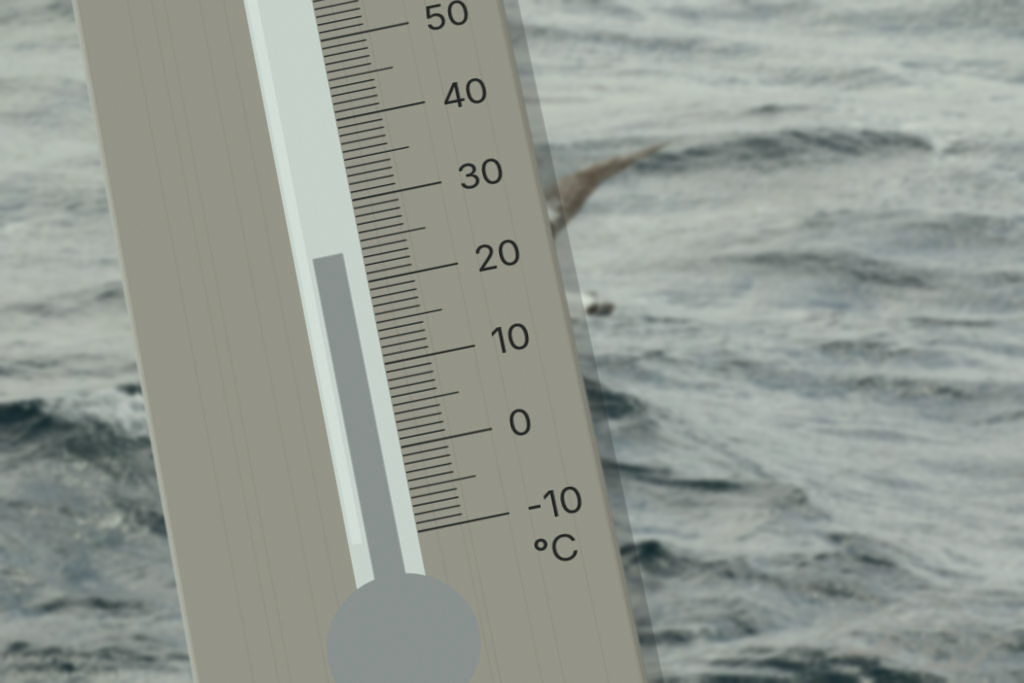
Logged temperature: 24 °C
